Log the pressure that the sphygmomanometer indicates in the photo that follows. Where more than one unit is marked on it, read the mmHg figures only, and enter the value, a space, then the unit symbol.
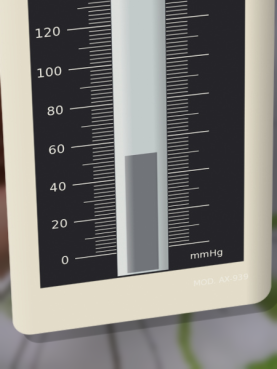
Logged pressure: 52 mmHg
